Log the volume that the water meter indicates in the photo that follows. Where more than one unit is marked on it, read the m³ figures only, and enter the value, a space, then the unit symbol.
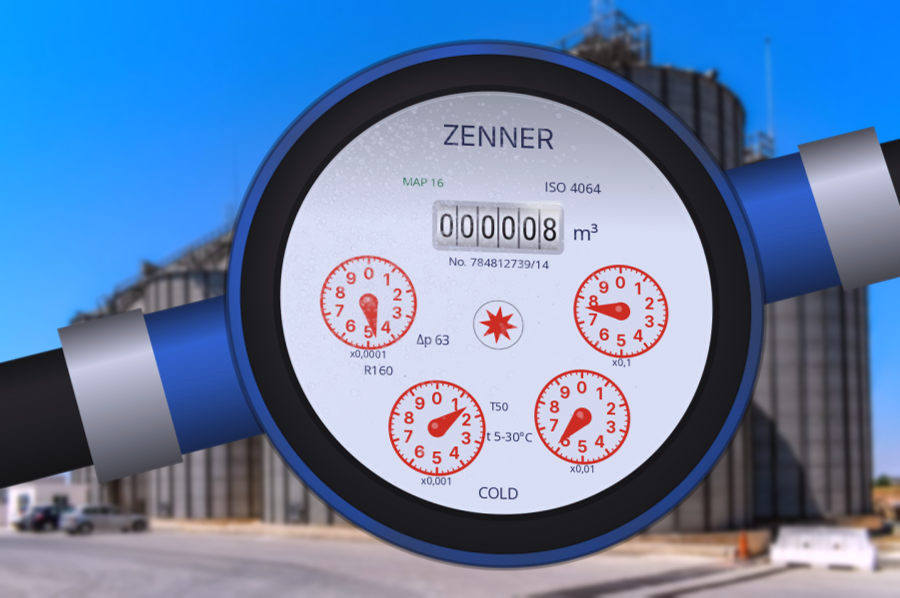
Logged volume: 8.7614 m³
